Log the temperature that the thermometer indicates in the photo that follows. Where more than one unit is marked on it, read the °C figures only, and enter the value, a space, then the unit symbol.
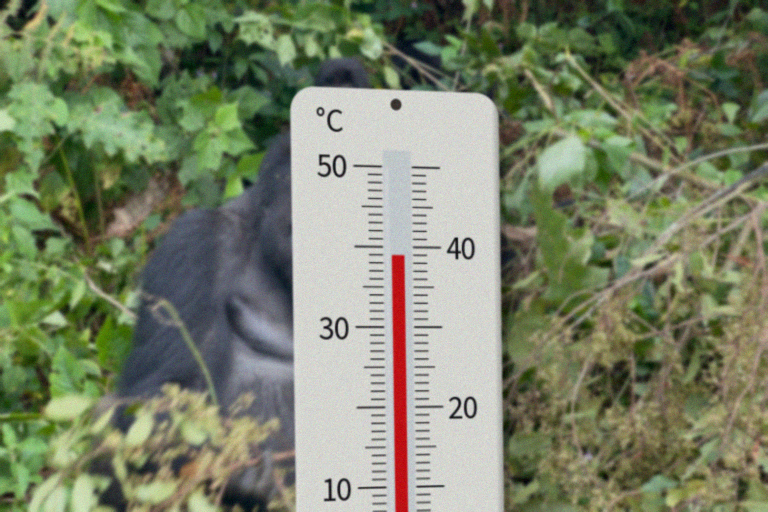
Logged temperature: 39 °C
